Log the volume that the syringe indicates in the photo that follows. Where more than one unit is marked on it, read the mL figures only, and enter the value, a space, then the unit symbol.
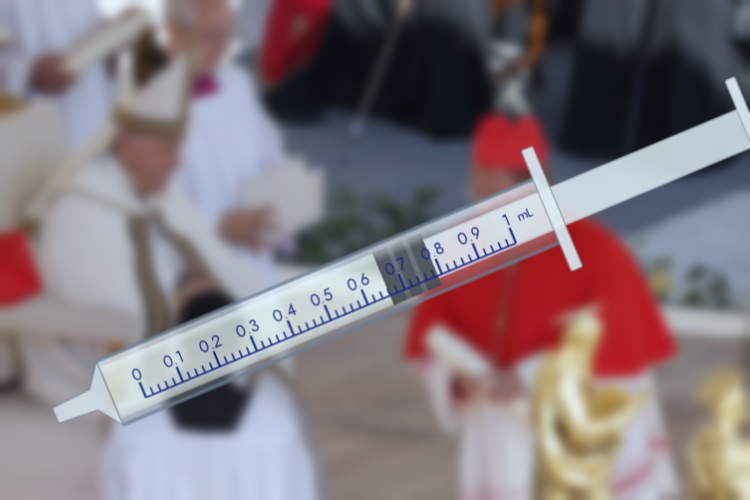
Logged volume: 0.66 mL
